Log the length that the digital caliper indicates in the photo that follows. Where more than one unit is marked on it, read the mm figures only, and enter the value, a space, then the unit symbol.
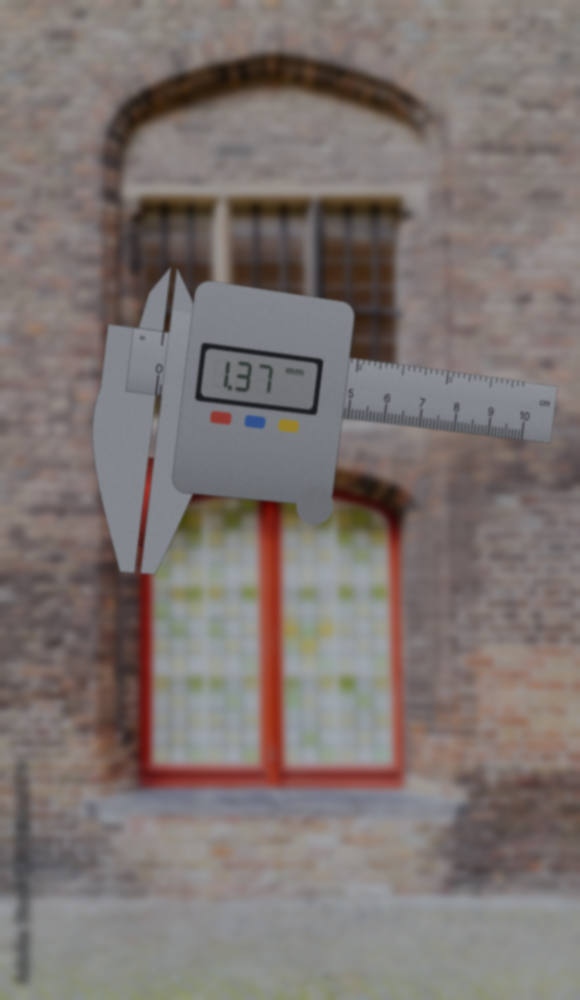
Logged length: 1.37 mm
